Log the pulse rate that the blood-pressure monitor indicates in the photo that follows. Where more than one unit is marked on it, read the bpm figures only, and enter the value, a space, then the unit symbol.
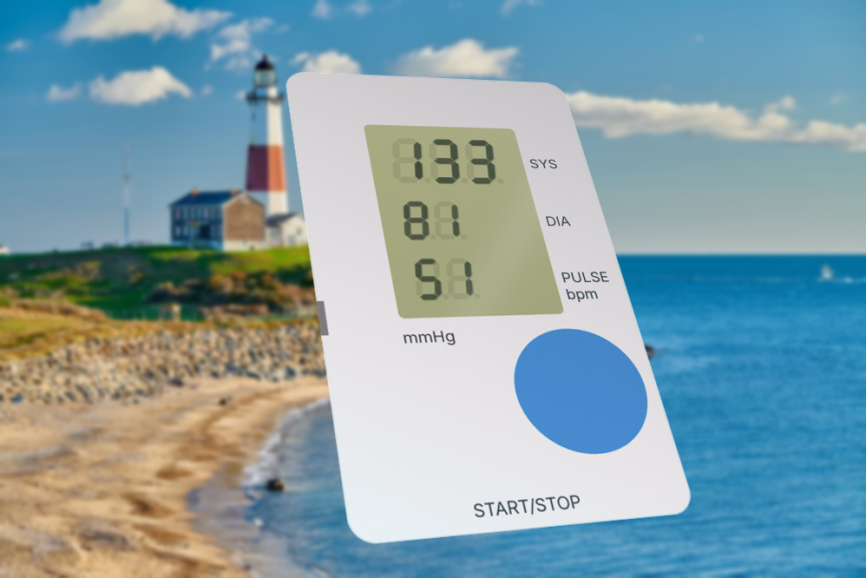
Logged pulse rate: 51 bpm
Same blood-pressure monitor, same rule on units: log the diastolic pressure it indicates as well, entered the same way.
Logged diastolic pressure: 81 mmHg
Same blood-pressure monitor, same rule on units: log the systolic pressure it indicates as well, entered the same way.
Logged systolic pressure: 133 mmHg
